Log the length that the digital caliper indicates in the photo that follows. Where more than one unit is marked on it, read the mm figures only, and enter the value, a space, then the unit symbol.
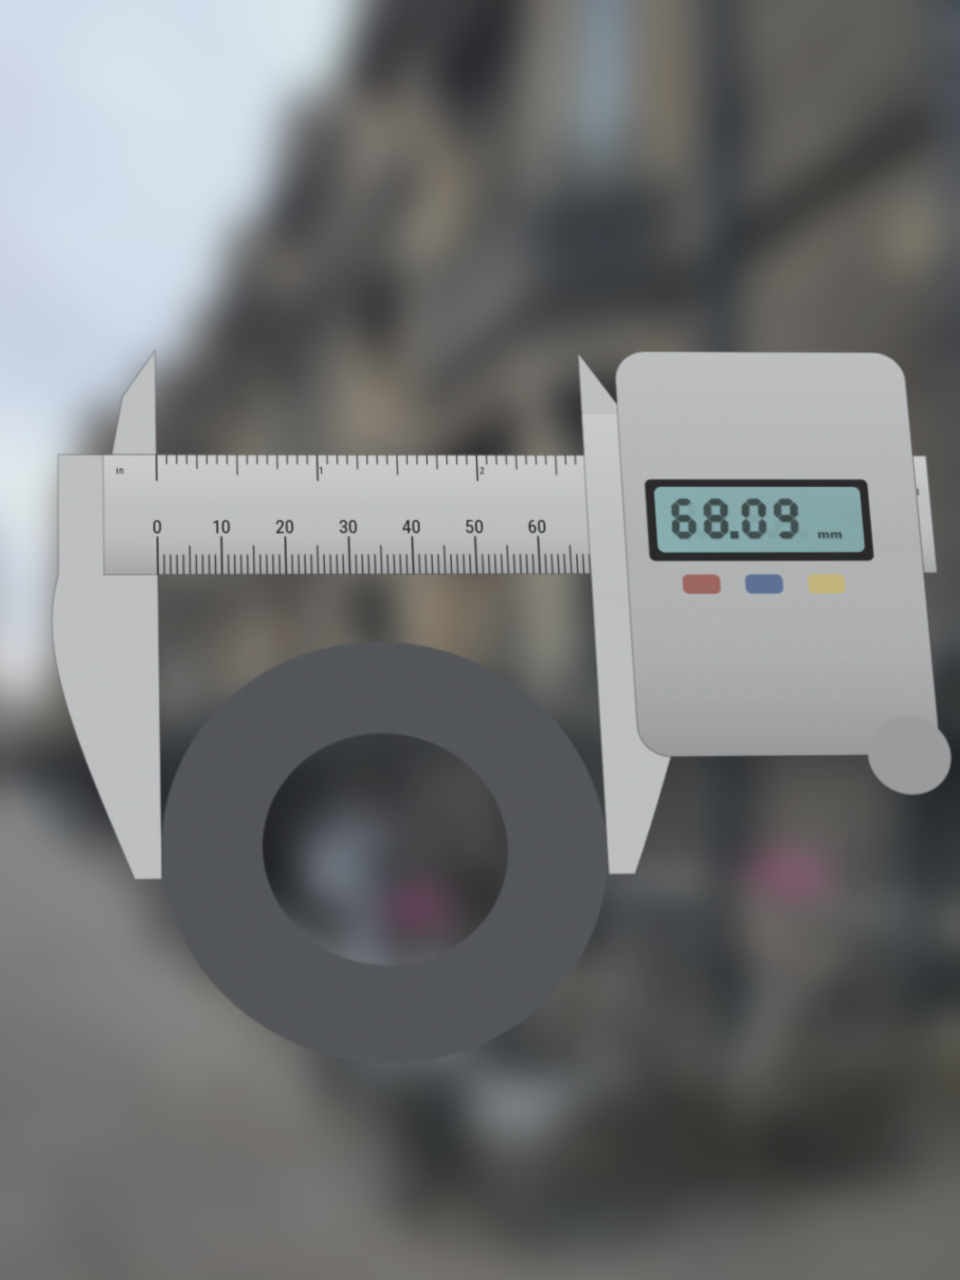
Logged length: 68.09 mm
